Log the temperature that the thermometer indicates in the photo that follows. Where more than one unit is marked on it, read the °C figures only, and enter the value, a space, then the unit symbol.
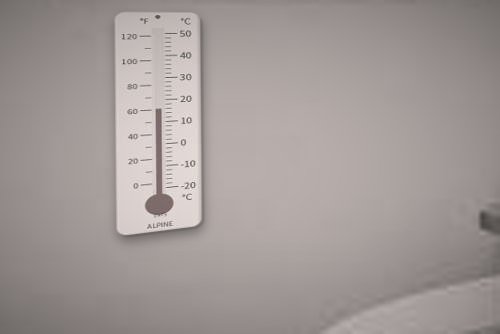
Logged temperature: 16 °C
